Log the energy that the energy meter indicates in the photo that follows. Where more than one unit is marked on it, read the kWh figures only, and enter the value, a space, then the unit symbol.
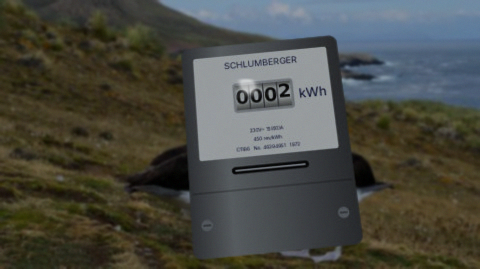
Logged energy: 2 kWh
